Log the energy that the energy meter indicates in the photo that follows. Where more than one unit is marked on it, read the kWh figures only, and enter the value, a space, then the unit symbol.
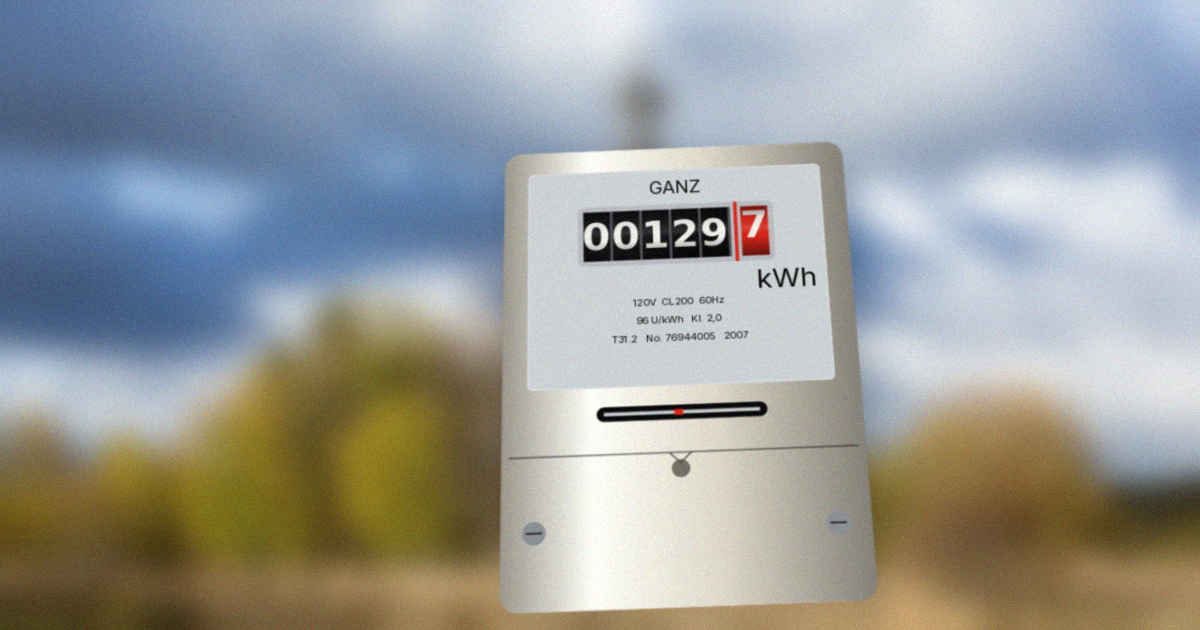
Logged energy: 129.7 kWh
